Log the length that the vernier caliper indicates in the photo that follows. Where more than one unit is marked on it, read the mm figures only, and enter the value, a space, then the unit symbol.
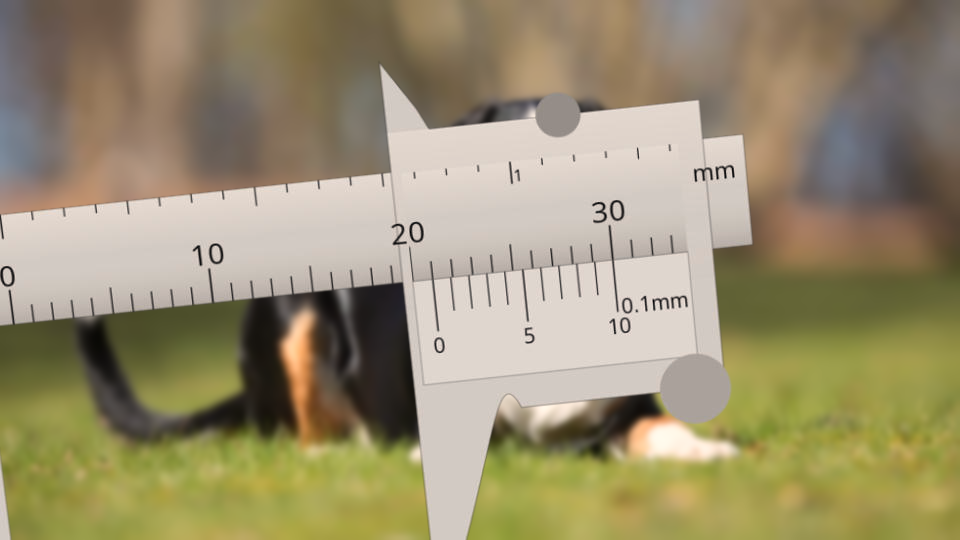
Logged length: 21.0 mm
